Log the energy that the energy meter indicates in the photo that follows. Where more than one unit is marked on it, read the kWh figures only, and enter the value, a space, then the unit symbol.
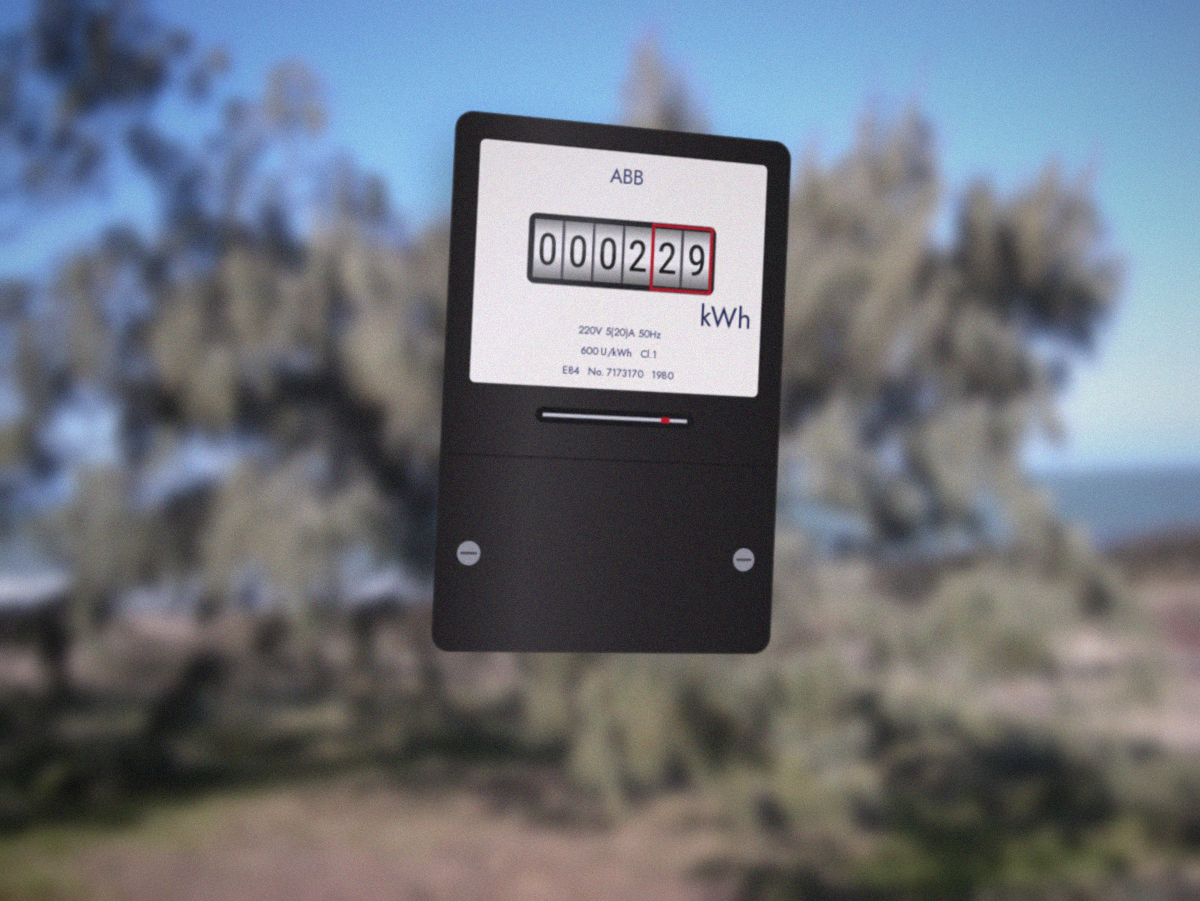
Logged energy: 2.29 kWh
